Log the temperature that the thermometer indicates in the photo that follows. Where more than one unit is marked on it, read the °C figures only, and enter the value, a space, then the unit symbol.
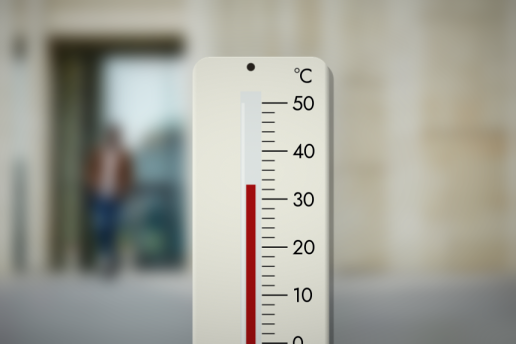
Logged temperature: 33 °C
